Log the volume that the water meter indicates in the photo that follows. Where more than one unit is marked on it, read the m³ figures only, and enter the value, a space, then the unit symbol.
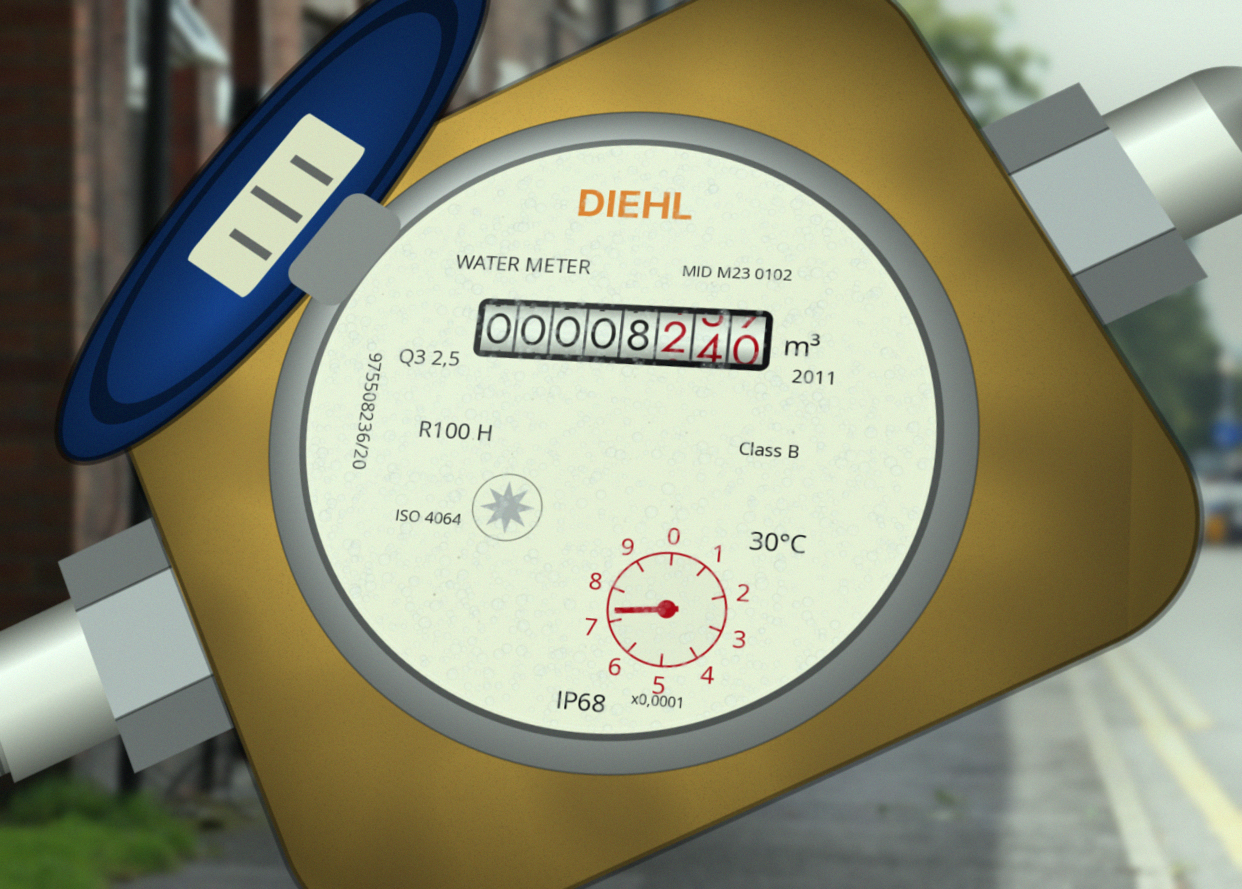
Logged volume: 8.2397 m³
